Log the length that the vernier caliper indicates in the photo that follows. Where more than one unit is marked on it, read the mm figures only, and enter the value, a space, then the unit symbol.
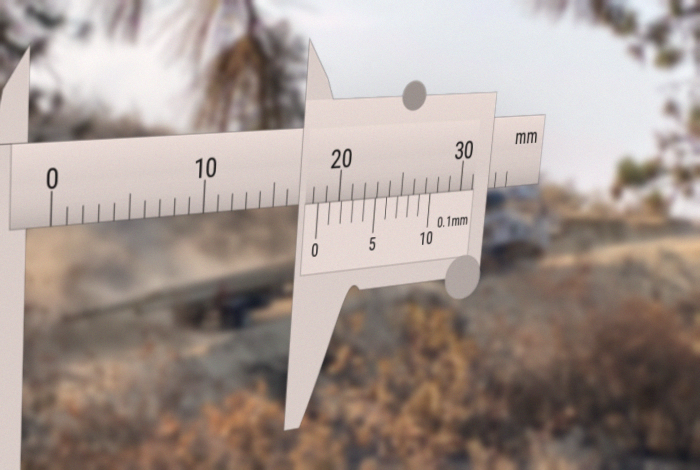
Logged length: 18.4 mm
